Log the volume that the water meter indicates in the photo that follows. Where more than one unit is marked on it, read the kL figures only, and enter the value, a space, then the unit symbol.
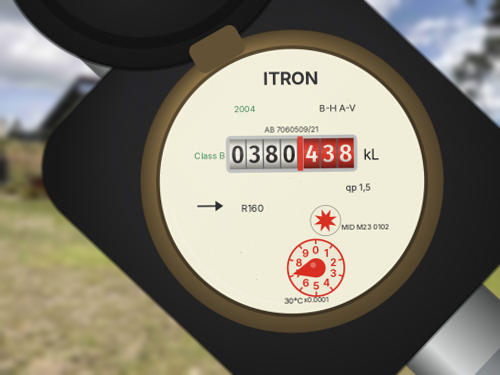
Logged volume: 380.4387 kL
